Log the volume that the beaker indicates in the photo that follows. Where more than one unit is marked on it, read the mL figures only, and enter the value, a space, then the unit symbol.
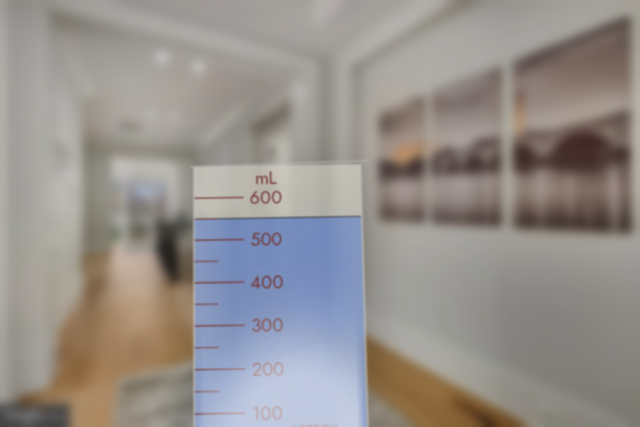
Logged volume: 550 mL
